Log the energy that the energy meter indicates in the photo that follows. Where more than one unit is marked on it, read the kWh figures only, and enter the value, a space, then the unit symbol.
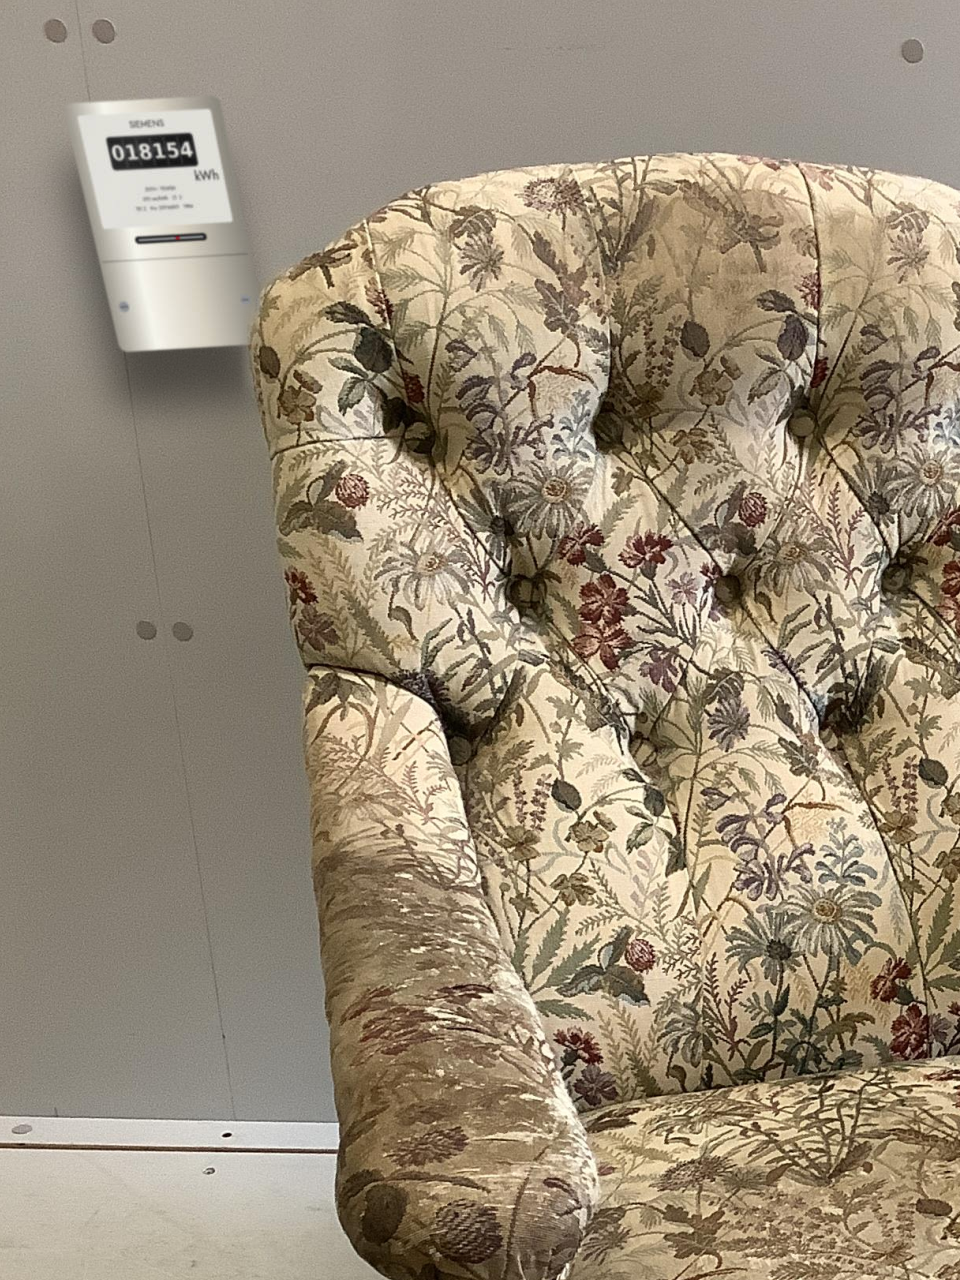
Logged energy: 18154 kWh
